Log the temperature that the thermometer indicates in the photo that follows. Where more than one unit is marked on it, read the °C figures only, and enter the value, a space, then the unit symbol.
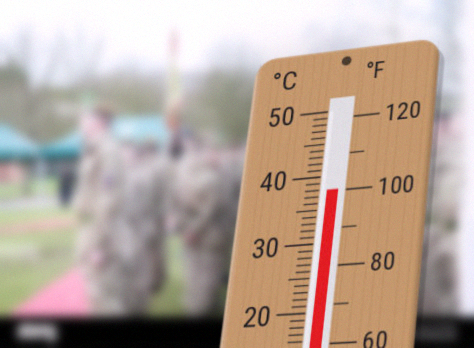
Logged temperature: 38 °C
